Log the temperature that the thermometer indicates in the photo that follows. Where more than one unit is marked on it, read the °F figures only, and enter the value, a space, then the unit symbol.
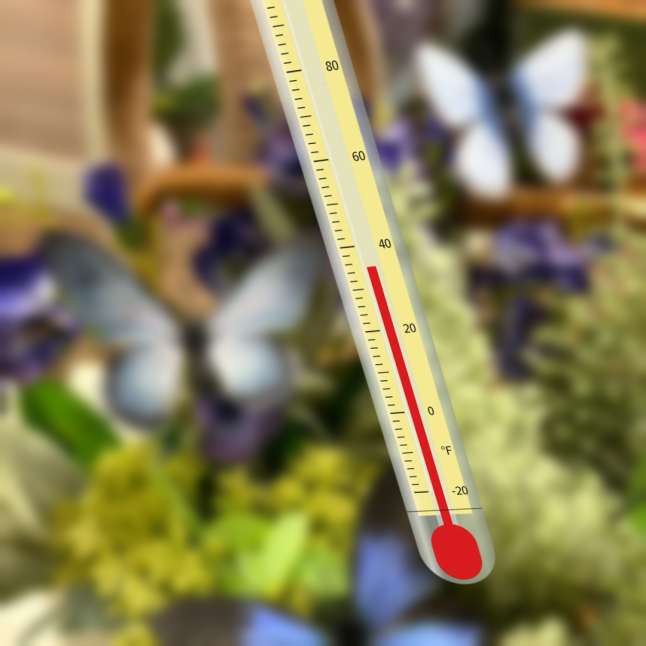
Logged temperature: 35 °F
